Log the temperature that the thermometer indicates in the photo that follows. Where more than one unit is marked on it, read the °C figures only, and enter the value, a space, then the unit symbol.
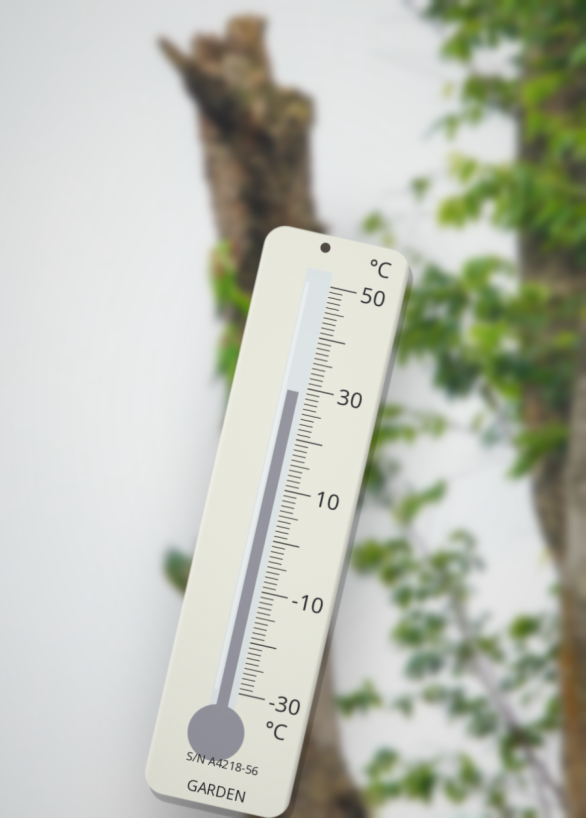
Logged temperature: 29 °C
